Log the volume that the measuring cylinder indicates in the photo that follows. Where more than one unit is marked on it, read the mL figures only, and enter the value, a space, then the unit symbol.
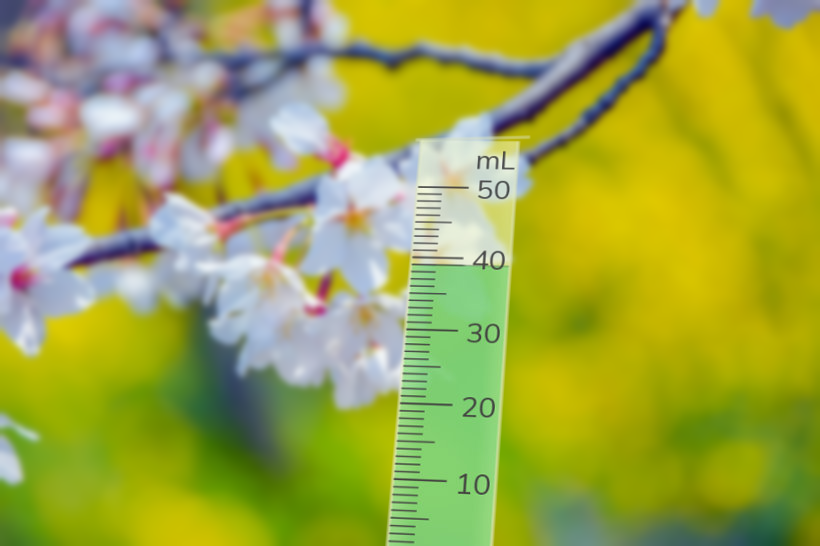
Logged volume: 39 mL
